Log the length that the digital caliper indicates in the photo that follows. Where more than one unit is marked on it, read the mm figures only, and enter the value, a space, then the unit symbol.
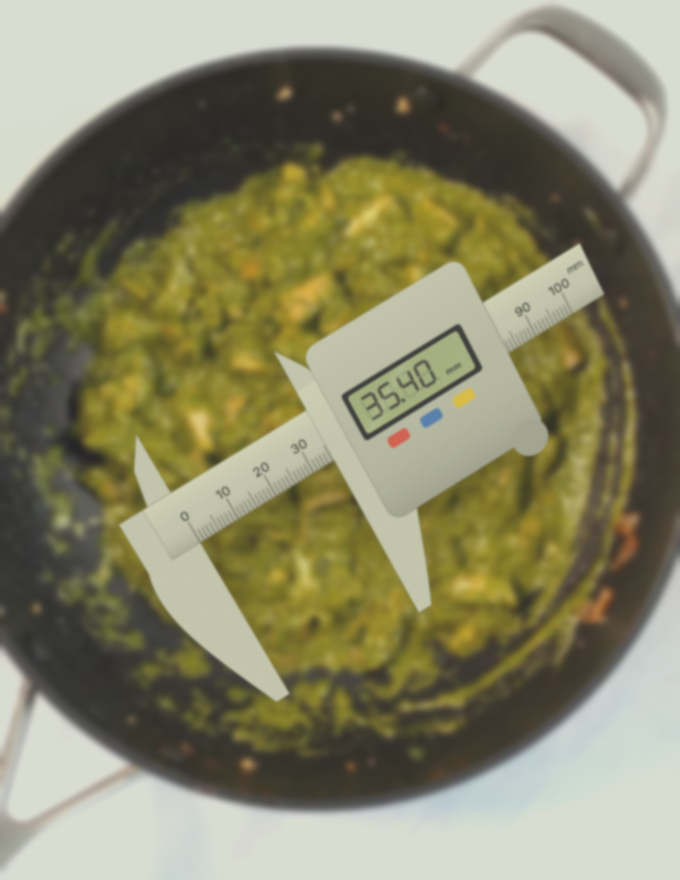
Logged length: 35.40 mm
